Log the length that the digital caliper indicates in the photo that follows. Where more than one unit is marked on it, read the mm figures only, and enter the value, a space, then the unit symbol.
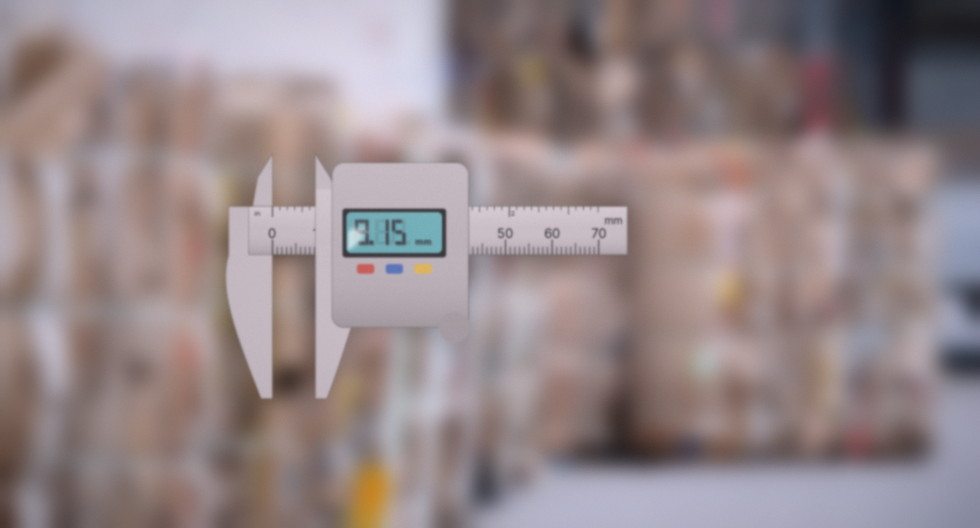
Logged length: 9.15 mm
